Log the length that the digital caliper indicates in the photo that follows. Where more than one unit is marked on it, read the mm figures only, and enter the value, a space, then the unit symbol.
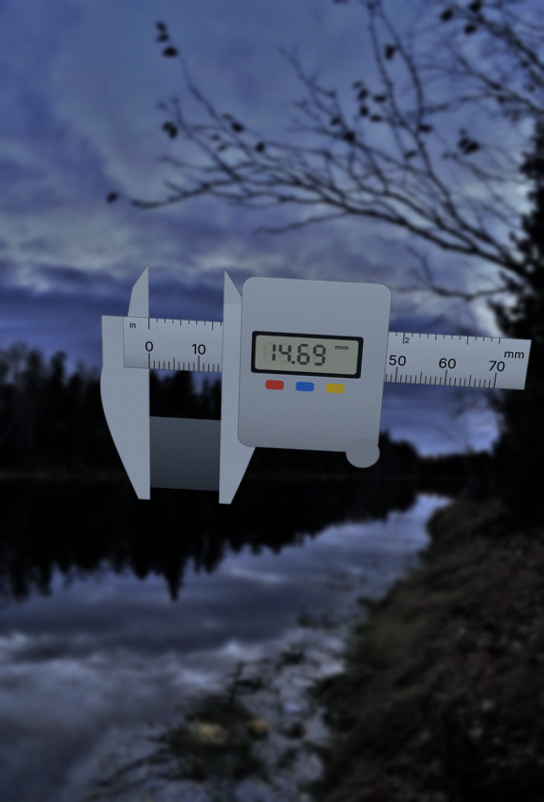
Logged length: 14.69 mm
